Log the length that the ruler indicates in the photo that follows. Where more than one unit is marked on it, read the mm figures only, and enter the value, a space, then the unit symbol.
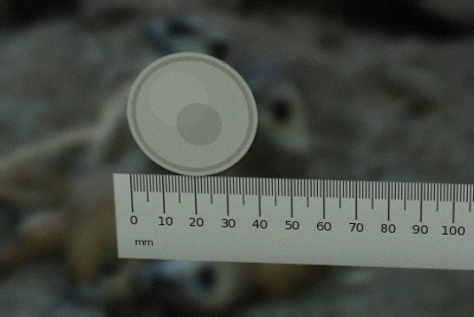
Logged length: 40 mm
